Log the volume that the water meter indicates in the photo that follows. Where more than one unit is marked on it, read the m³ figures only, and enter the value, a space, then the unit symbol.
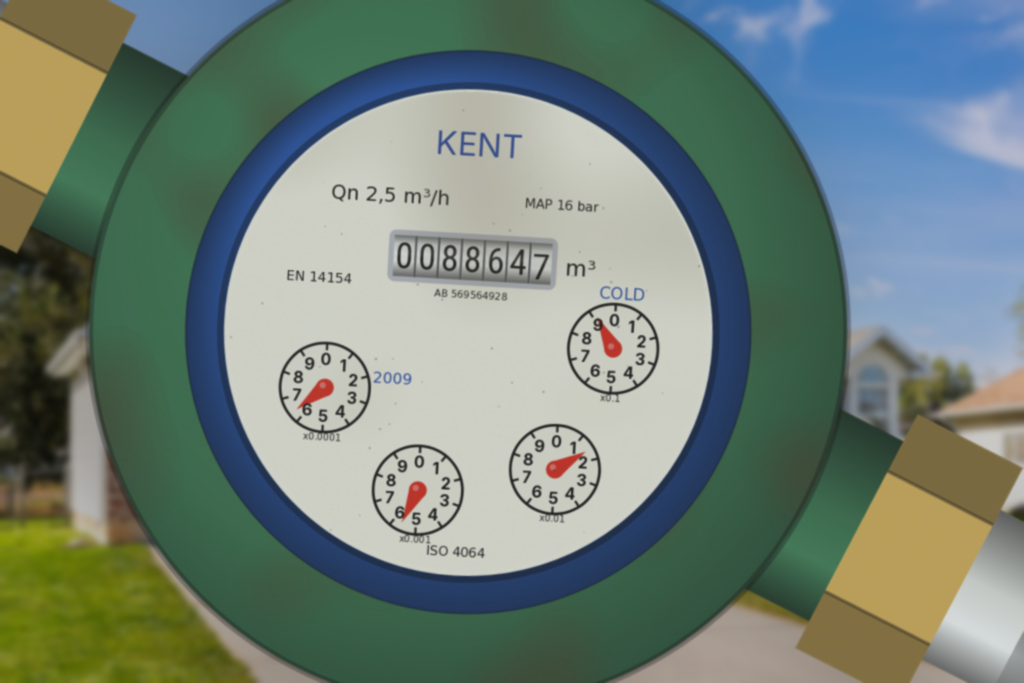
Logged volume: 88646.9156 m³
